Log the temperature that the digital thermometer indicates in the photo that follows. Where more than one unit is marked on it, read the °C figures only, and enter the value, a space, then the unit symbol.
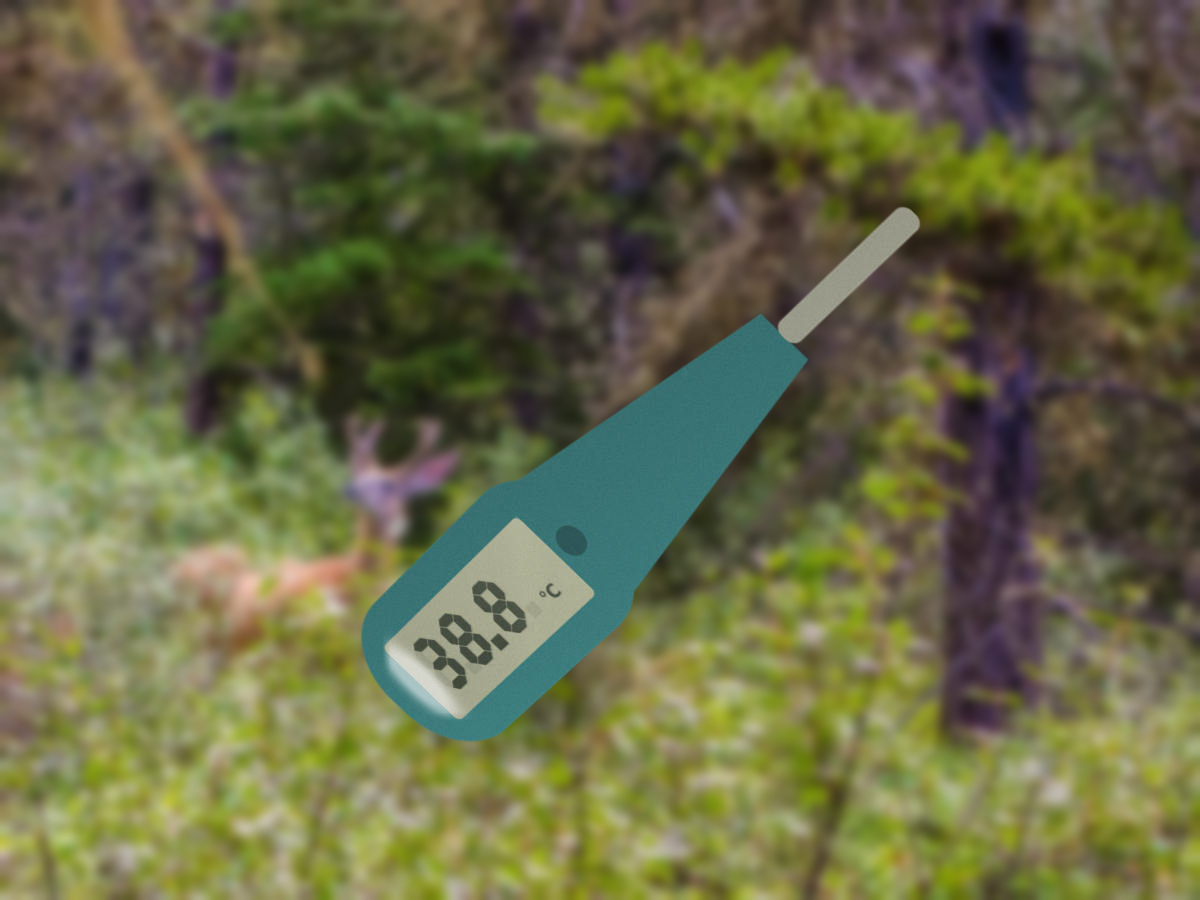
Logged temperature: 38.8 °C
